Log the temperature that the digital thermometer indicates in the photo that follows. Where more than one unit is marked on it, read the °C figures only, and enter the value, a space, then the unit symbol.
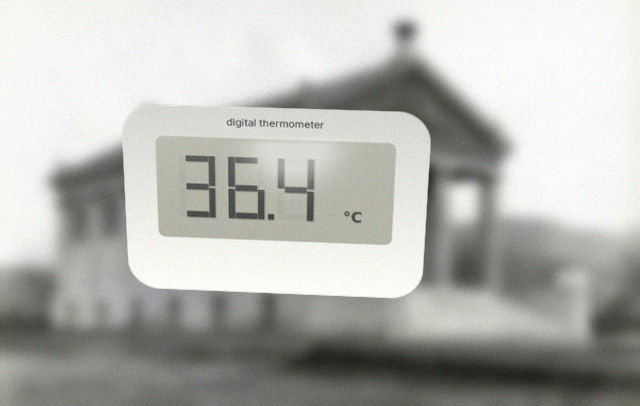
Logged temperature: 36.4 °C
